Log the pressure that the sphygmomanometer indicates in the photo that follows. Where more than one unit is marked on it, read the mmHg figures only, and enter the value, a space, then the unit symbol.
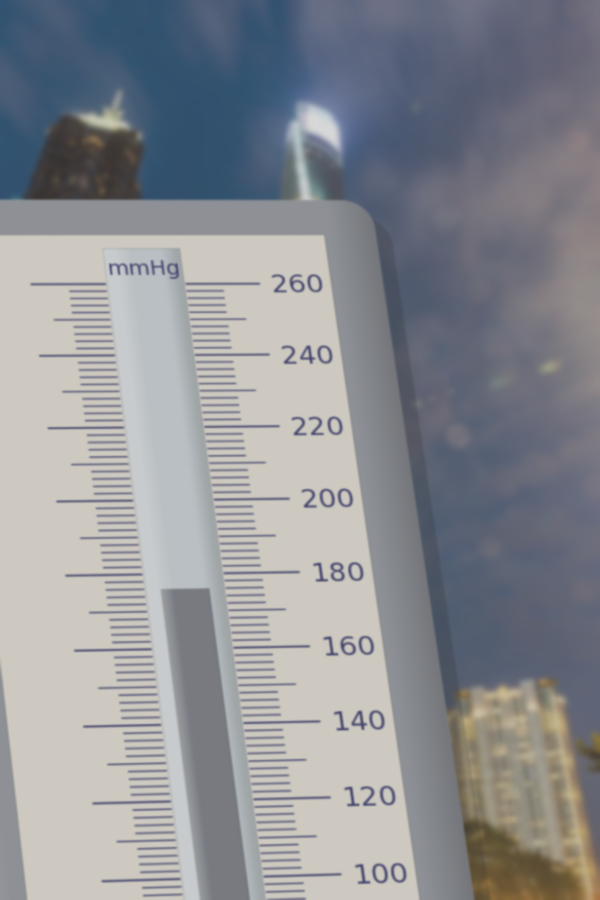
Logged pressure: 176 mmHg
